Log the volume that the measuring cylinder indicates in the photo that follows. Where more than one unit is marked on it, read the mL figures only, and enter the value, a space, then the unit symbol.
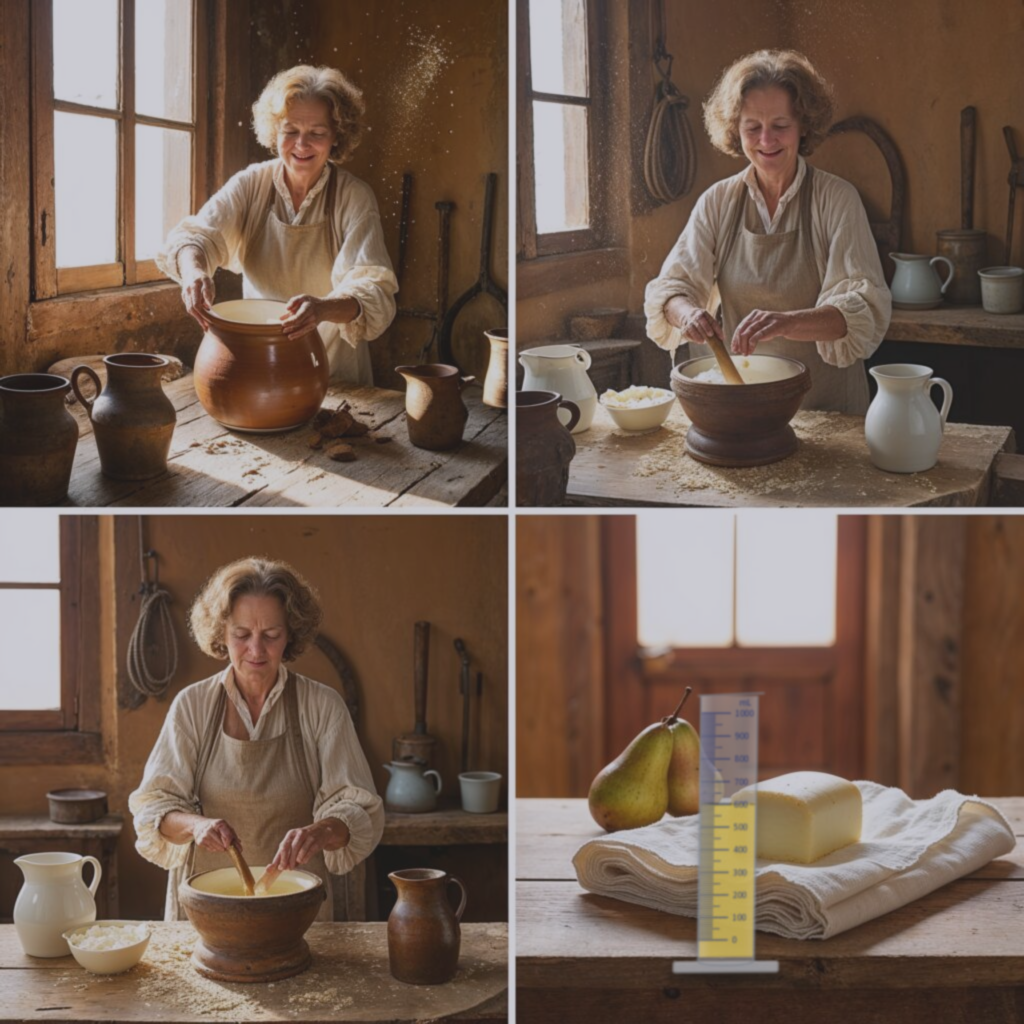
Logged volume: 600 mL
